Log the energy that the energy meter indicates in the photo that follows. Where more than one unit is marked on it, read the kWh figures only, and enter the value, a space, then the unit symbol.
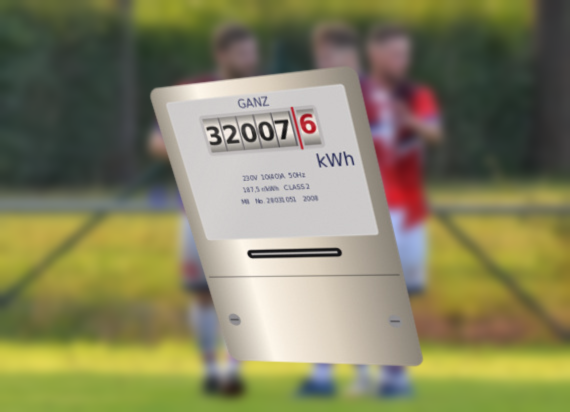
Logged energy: 32007.6 kWh
